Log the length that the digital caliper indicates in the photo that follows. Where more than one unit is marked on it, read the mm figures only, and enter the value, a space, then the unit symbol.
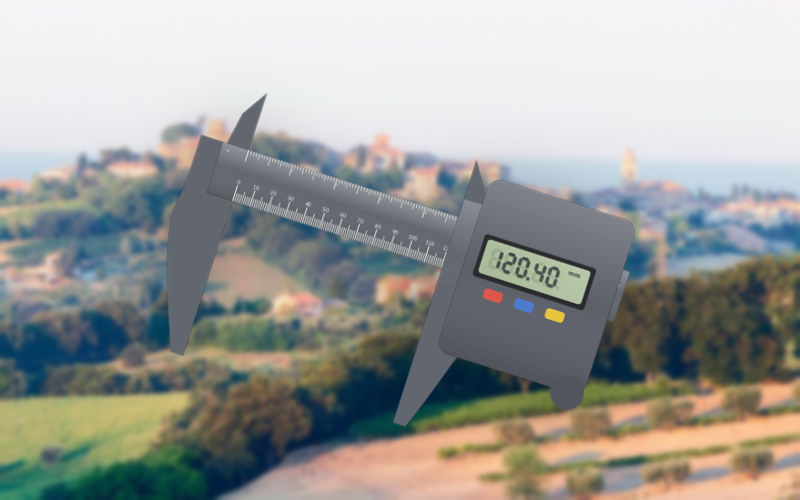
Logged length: 120.40 mm
